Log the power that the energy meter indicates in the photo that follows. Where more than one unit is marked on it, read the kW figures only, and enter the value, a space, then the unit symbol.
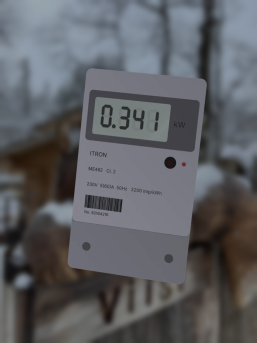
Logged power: 0.341 kW
